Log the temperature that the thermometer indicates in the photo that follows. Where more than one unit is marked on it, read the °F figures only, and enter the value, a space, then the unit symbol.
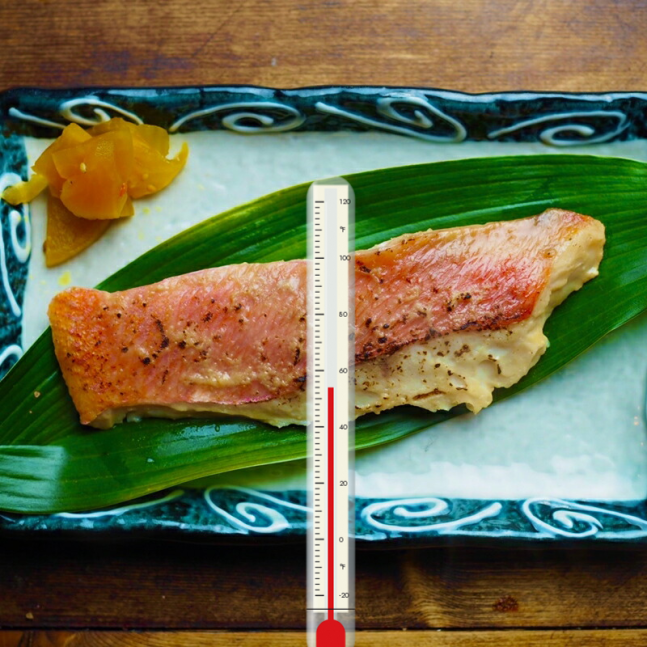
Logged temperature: 54 °F
